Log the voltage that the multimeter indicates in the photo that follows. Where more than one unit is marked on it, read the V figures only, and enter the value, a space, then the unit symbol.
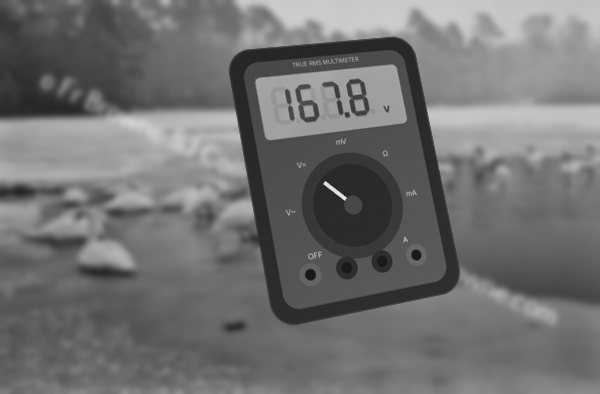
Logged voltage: 167.8 V
